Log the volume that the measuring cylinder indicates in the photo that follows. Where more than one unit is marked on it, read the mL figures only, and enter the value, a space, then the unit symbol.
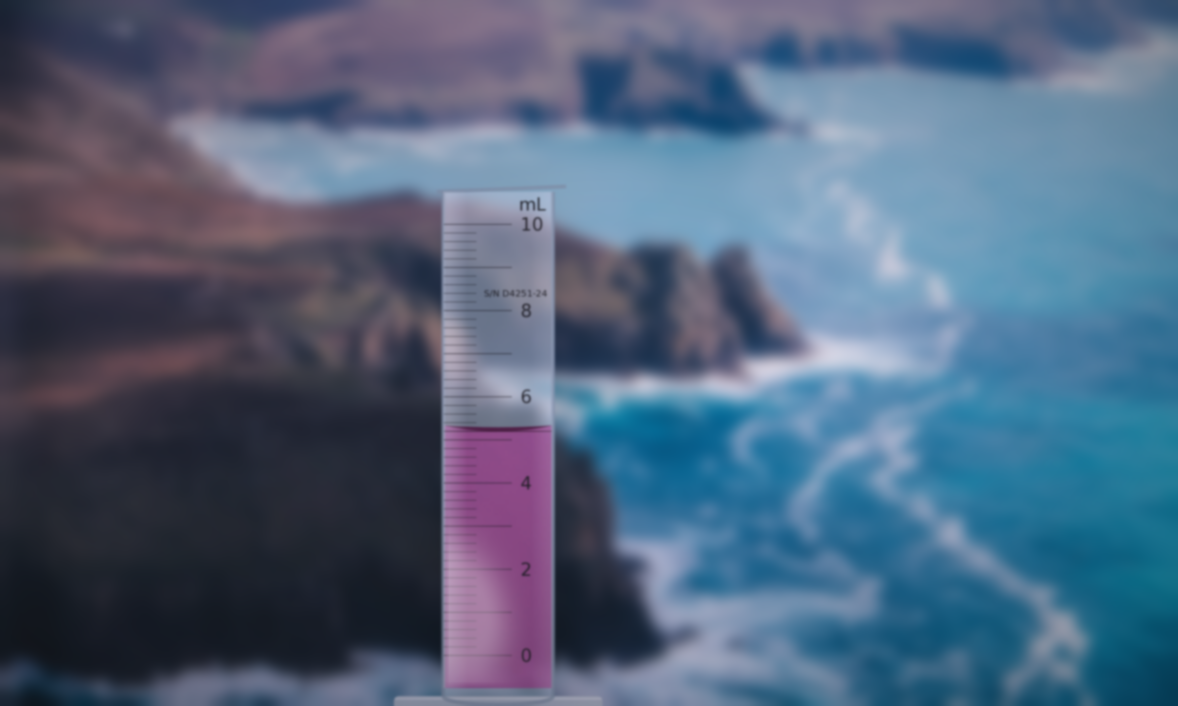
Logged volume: 5.2 mL
